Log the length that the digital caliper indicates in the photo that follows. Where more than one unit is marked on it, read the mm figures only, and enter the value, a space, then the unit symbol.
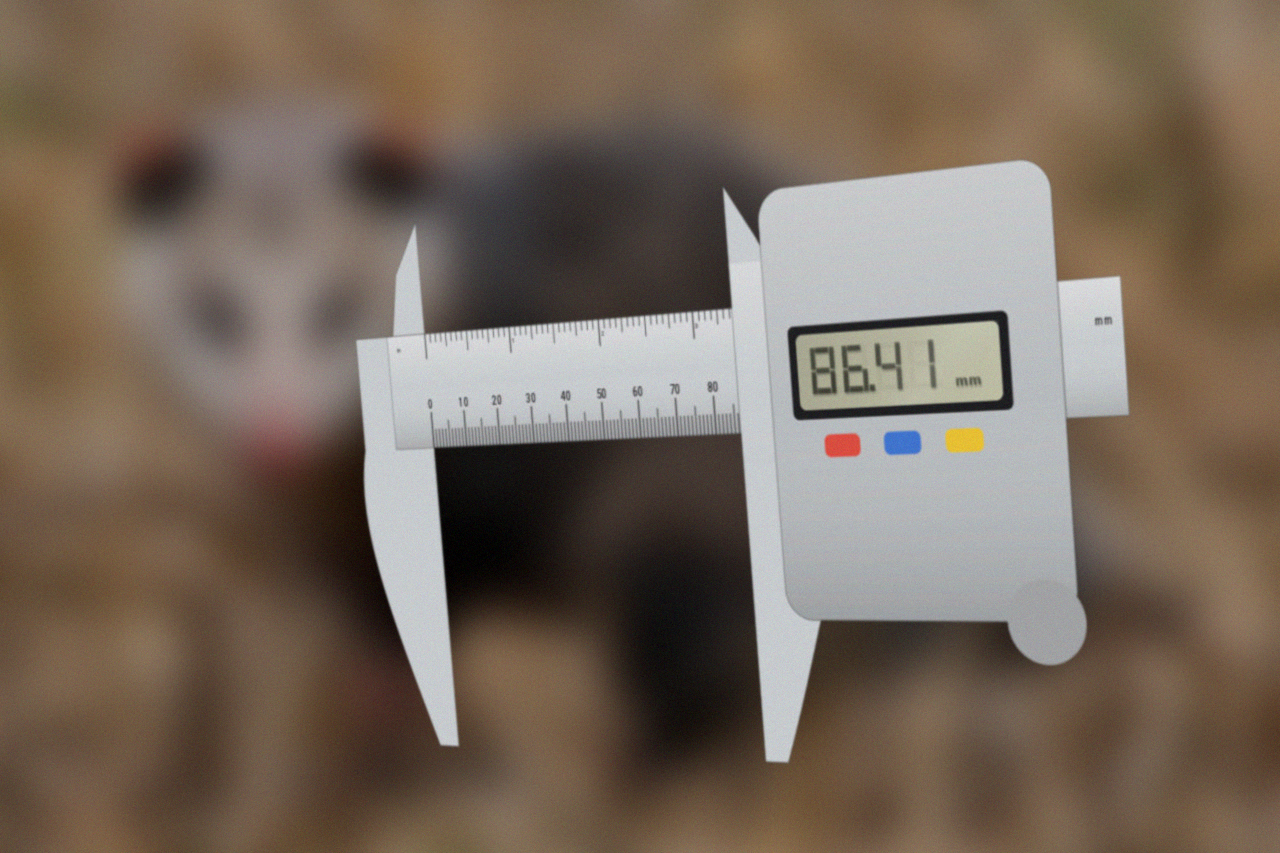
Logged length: 86.41 mm
